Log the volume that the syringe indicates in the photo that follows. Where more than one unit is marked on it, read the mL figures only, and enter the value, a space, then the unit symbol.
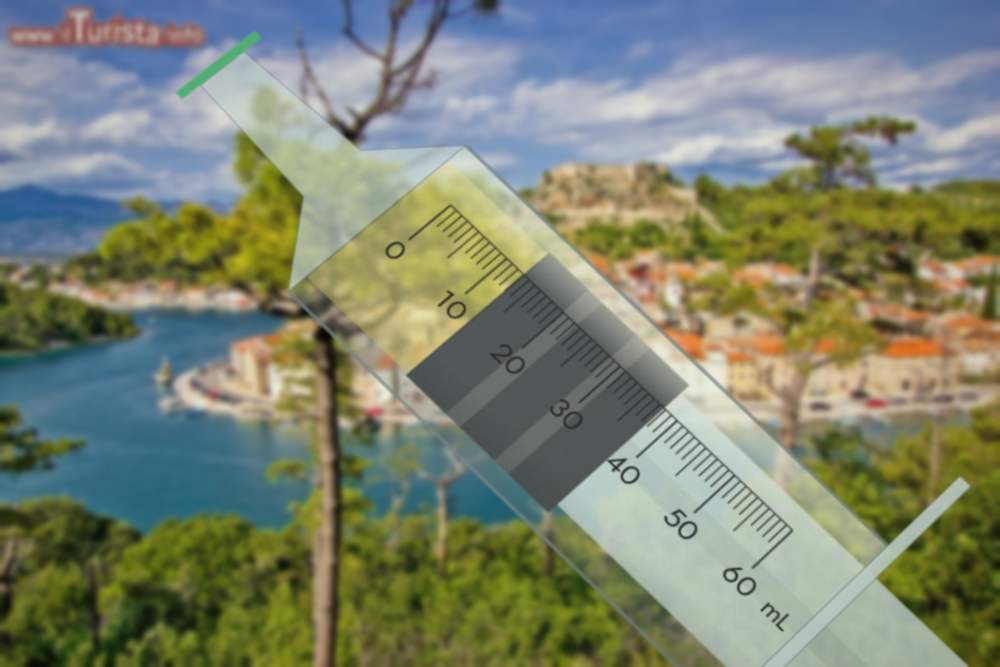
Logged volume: 13 mL
